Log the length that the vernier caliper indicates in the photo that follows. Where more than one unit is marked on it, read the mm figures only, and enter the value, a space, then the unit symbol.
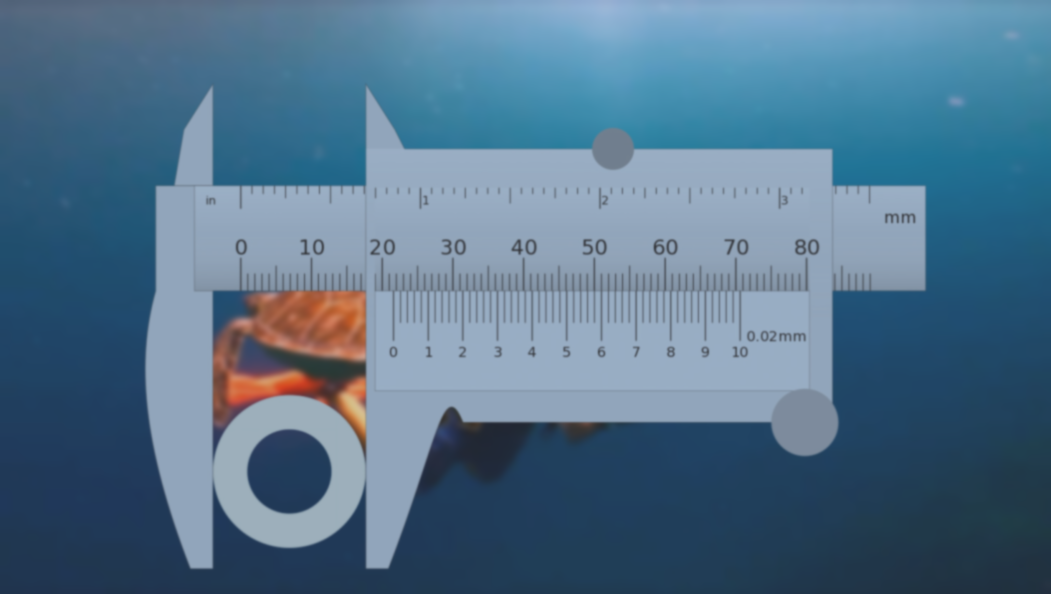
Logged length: 21.6 mm
